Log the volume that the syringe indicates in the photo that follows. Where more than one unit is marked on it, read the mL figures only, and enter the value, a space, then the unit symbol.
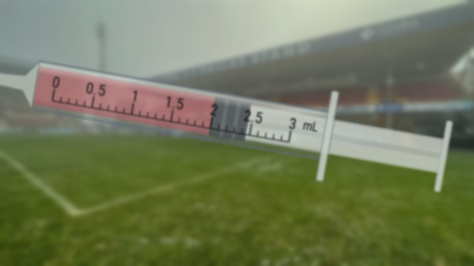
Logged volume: 2 mL
